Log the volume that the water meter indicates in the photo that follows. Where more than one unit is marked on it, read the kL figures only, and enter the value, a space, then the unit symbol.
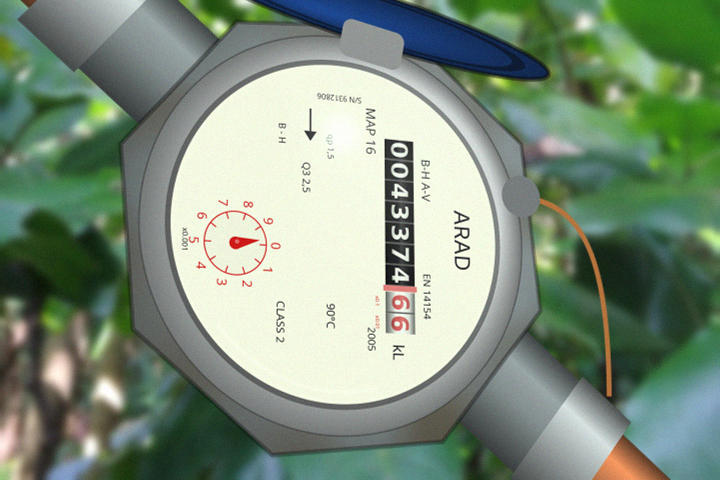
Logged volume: 43374.659 kL
